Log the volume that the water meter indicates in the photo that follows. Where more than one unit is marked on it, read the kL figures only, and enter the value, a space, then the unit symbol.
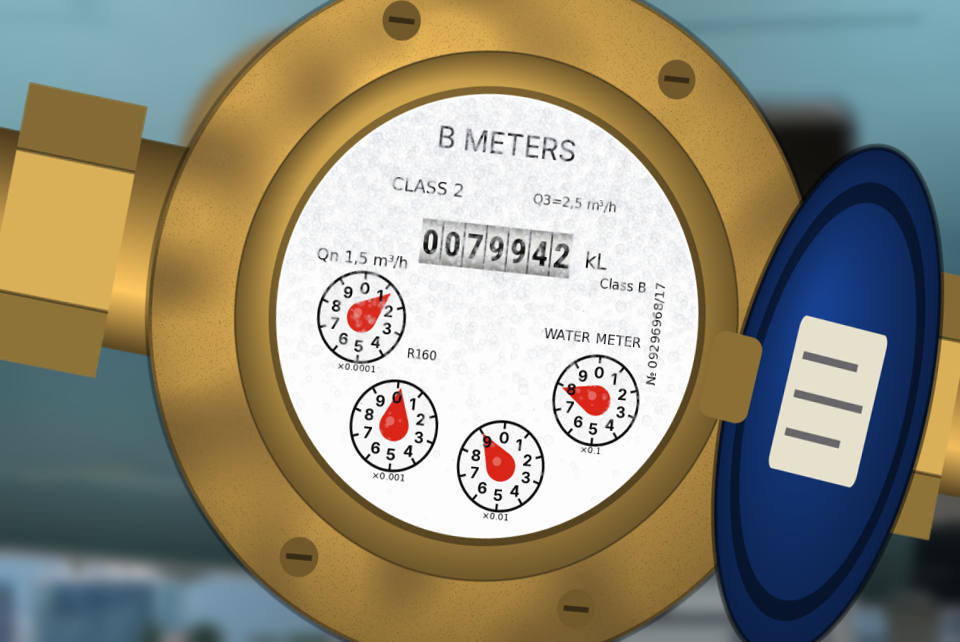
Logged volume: 79942.7901 kL
